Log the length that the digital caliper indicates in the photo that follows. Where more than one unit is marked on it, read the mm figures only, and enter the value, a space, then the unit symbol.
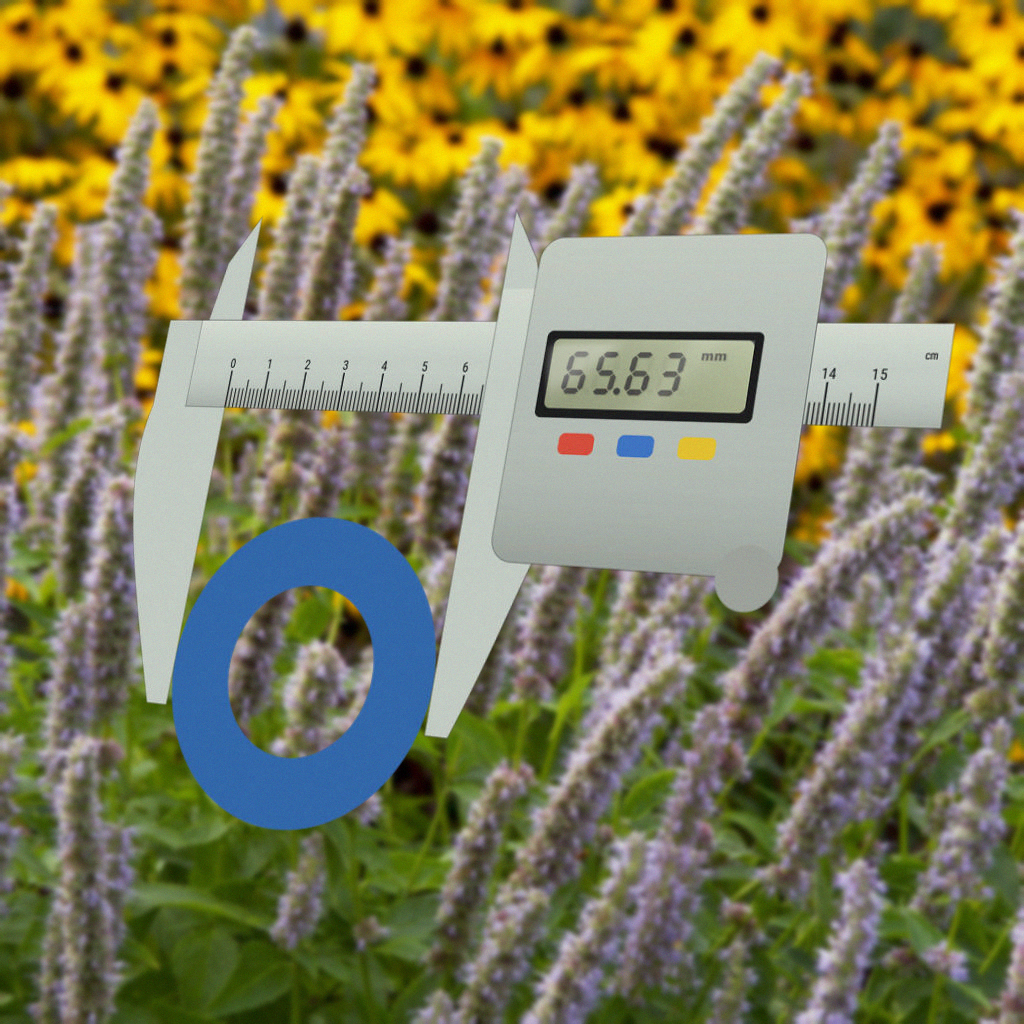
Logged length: 65.63 mm
